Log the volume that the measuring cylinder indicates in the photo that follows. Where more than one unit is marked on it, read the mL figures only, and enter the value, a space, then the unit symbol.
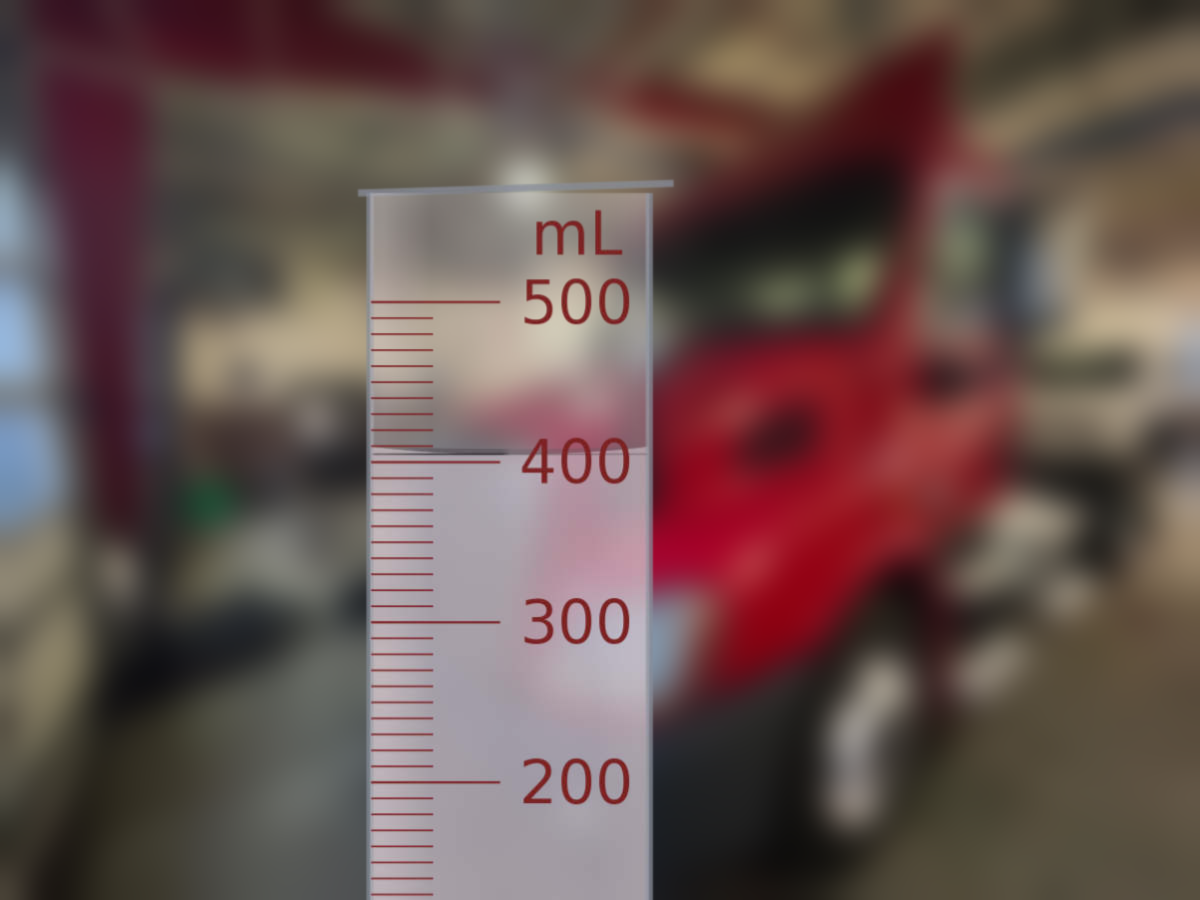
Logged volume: 405 mL
